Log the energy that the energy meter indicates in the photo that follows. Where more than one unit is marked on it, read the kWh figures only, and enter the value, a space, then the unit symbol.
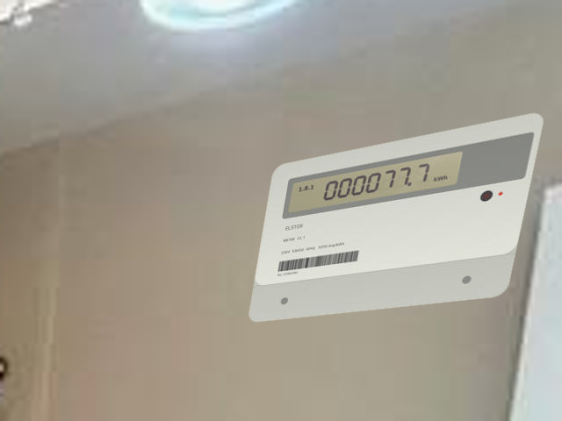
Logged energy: 77.7 kWh
